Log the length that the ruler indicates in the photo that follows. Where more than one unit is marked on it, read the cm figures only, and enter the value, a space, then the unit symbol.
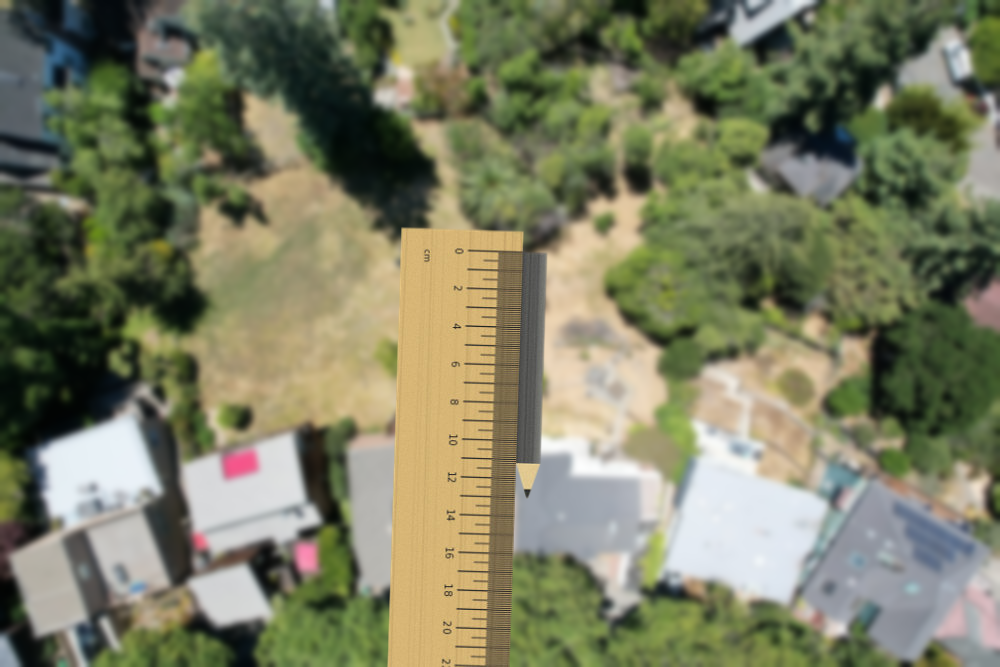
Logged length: 13 cm
